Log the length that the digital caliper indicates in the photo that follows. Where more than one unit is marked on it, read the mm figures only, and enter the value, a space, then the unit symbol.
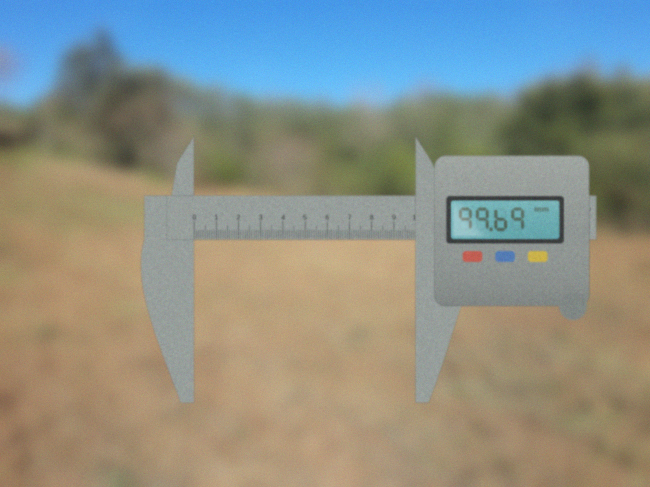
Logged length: 99.69 mm
